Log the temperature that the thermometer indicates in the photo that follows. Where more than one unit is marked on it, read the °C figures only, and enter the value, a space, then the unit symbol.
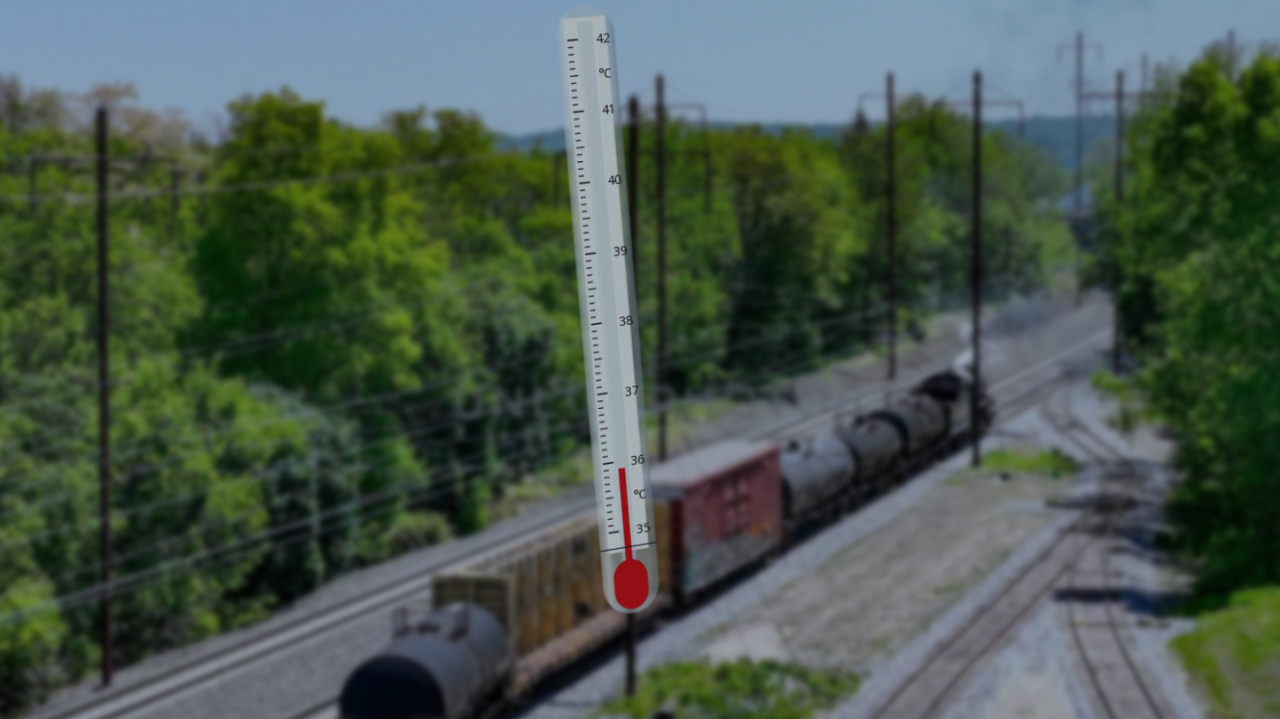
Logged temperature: 35.9 °C
